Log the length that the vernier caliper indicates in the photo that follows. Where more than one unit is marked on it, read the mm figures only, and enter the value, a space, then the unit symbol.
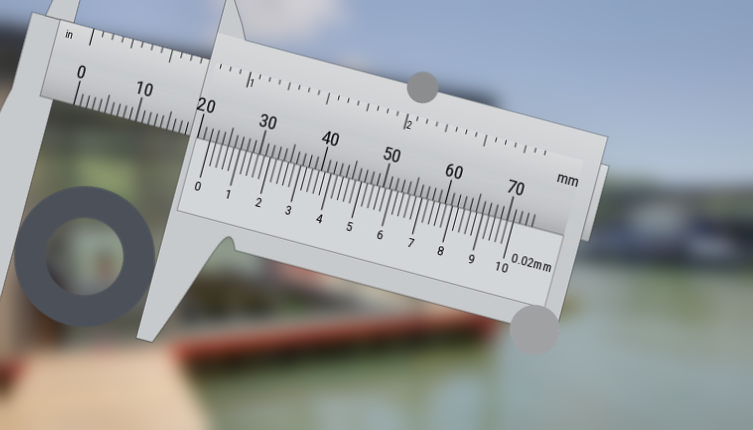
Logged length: 22.0 mm
